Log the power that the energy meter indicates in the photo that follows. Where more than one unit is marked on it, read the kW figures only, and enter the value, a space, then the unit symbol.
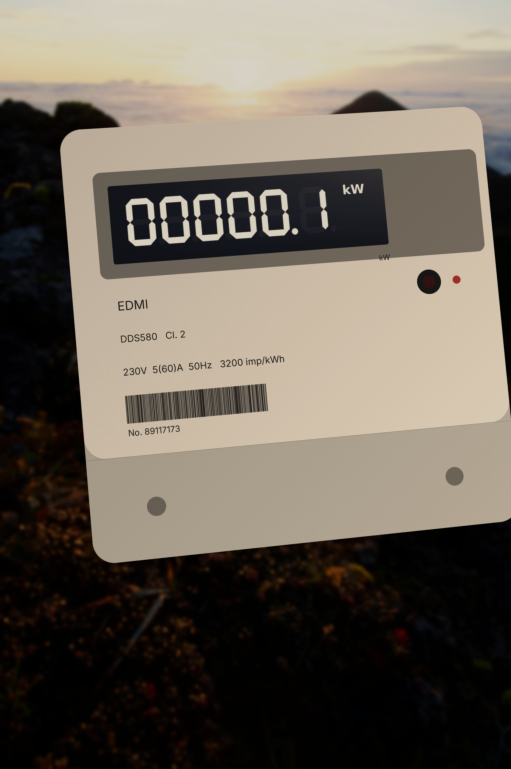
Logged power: 0.1 kW
